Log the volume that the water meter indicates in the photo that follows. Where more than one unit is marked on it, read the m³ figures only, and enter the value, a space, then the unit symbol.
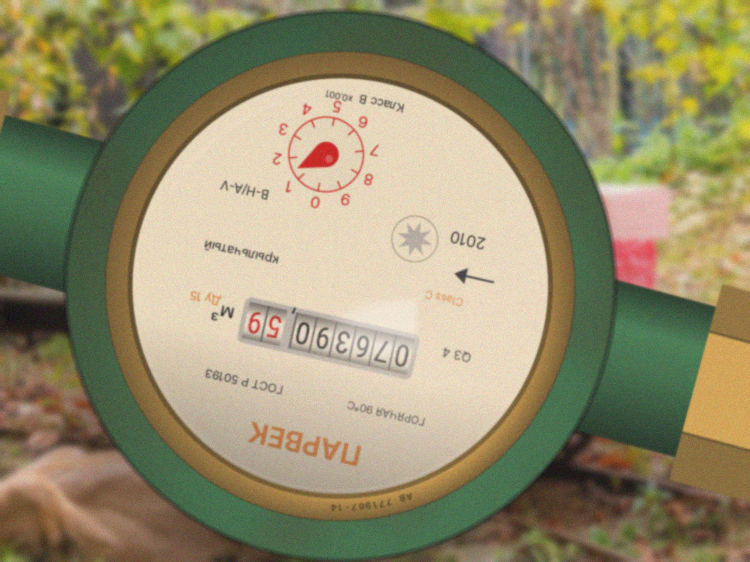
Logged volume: 76390.591 m³
